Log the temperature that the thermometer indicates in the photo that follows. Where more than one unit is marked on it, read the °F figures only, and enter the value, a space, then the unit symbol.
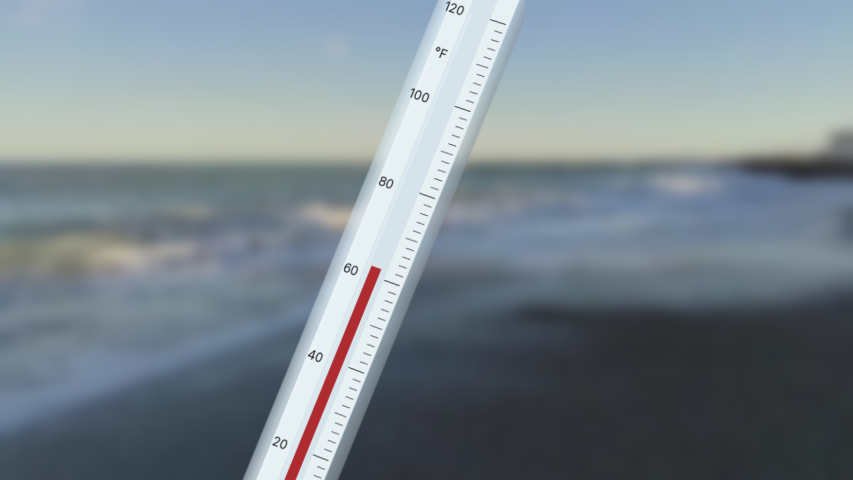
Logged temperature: 62 °F
